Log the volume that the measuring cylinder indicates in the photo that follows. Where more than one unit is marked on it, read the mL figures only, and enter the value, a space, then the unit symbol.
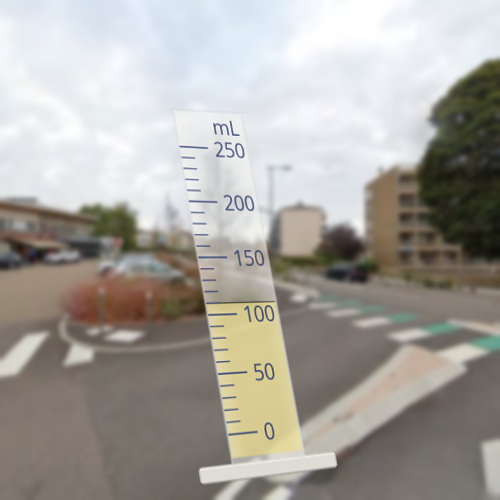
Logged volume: 110 mL
